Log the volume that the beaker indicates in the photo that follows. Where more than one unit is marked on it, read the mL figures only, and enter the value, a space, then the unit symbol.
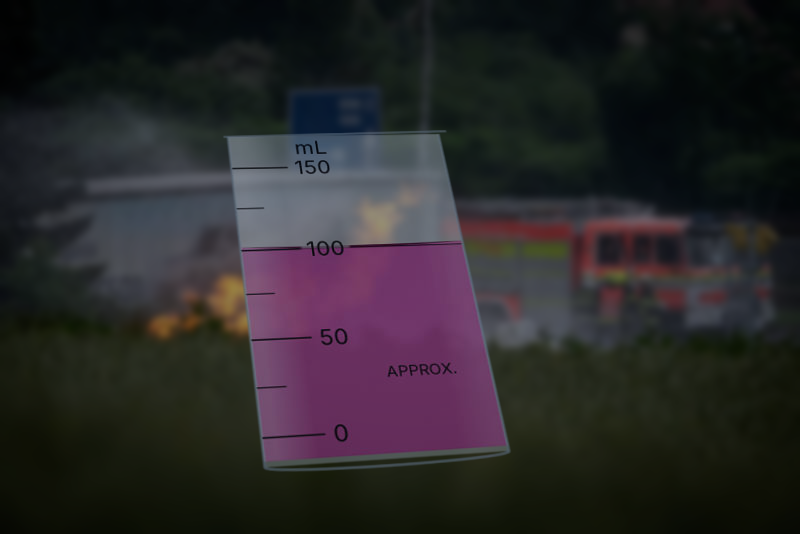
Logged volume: 100 mL
